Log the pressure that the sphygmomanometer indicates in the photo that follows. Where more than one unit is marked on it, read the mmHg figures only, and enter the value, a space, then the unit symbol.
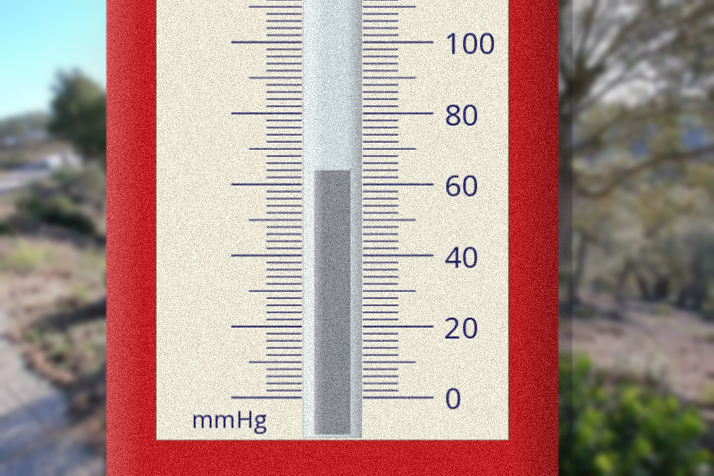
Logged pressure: 64 mmHg
